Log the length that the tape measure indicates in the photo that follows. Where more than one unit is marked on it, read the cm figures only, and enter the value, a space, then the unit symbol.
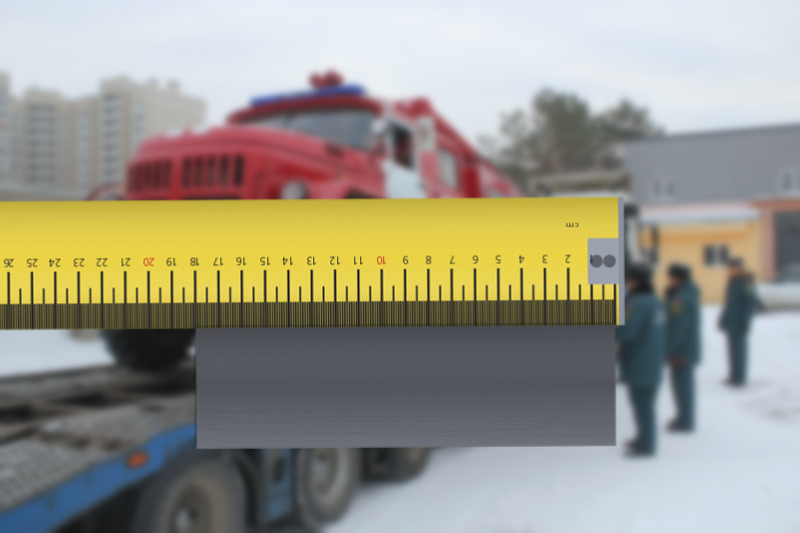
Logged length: 18 cm
